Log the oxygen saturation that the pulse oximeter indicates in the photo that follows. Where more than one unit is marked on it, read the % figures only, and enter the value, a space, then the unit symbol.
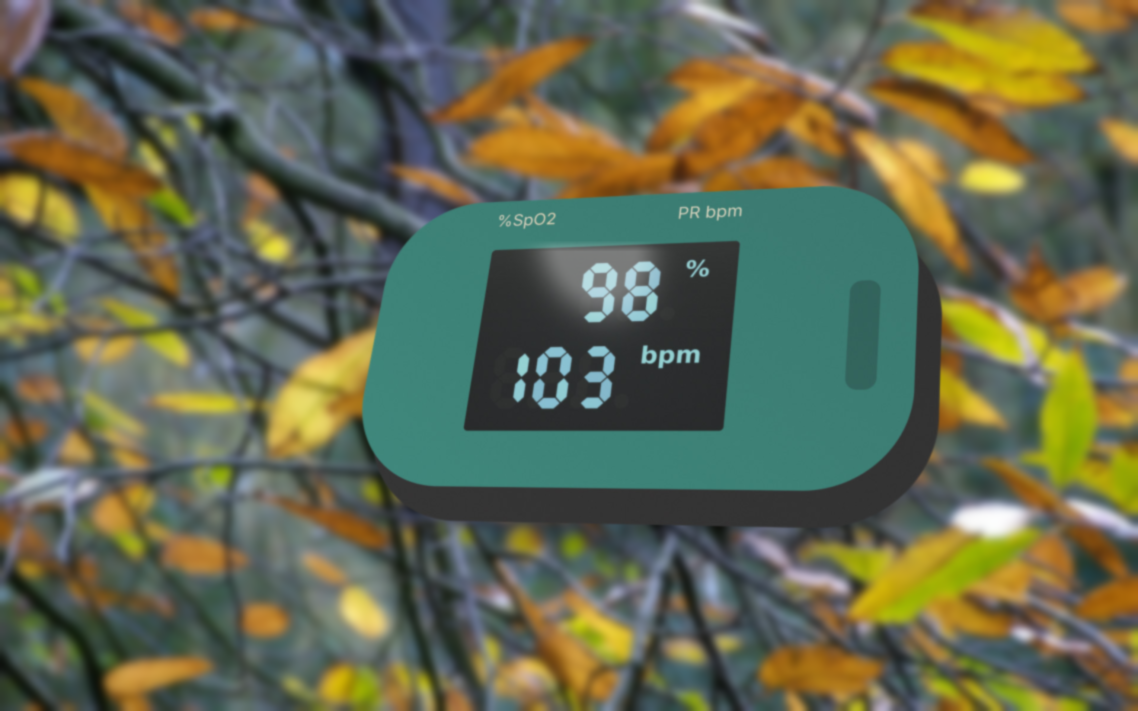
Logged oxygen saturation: 98 %
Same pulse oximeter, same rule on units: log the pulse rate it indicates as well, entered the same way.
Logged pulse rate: 103 bpm
